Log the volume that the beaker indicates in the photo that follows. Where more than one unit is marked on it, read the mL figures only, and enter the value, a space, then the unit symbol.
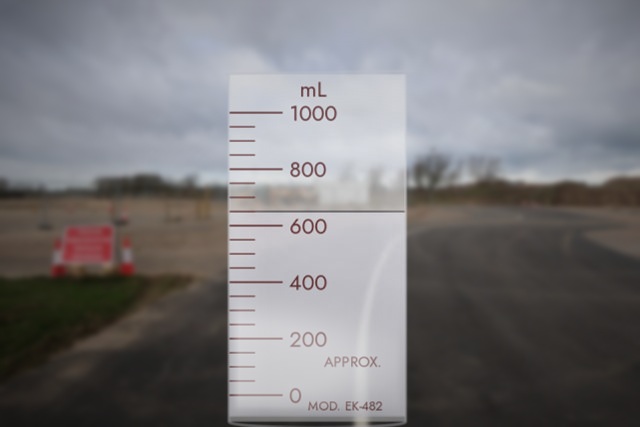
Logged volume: 650 mL
